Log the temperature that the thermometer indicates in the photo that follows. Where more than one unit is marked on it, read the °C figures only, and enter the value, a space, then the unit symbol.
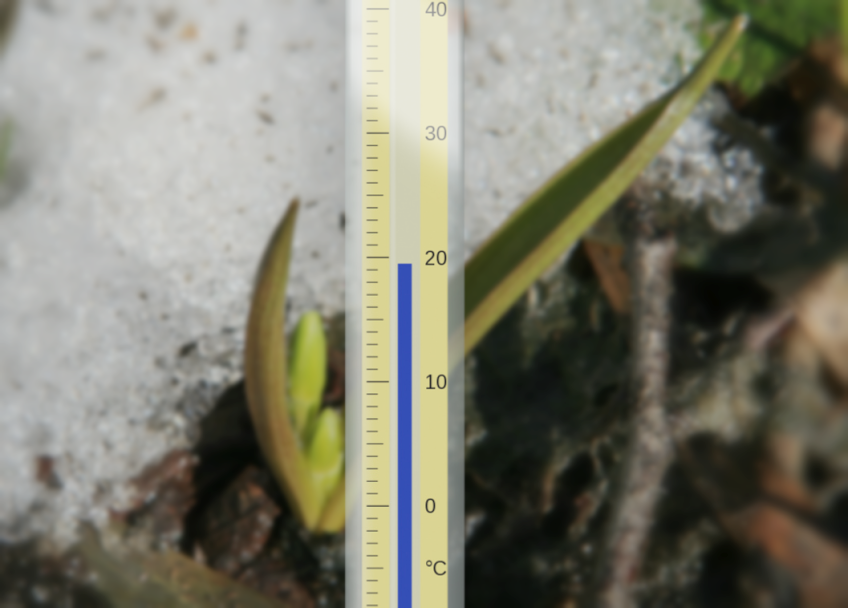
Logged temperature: 19.5 °C
